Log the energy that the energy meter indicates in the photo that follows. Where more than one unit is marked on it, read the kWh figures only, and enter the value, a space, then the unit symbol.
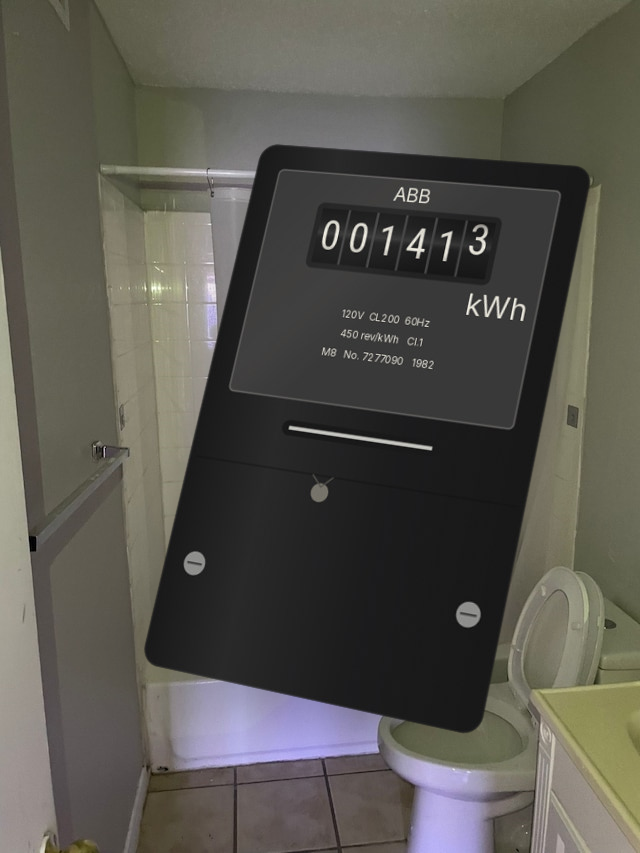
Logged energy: 1413 kWh
